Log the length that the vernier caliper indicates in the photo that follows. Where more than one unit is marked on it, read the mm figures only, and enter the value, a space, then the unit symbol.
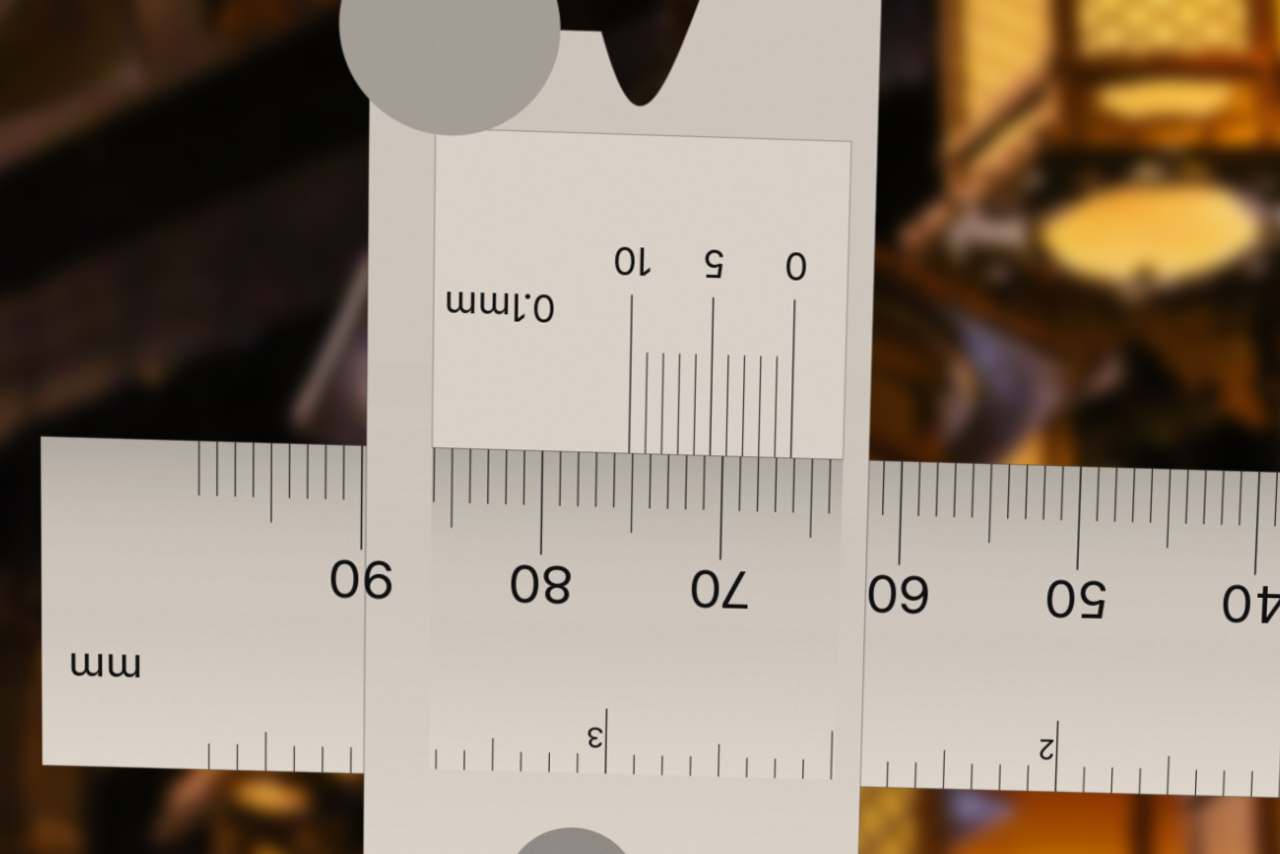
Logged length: 66.2 mm
